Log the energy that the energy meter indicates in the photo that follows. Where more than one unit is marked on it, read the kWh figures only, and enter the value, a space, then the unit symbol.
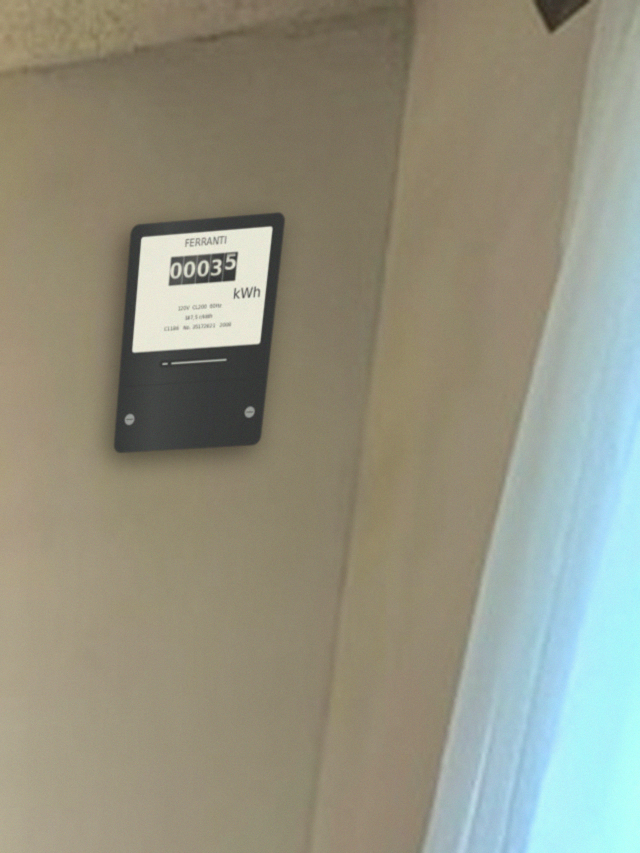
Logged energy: 35 kWh
